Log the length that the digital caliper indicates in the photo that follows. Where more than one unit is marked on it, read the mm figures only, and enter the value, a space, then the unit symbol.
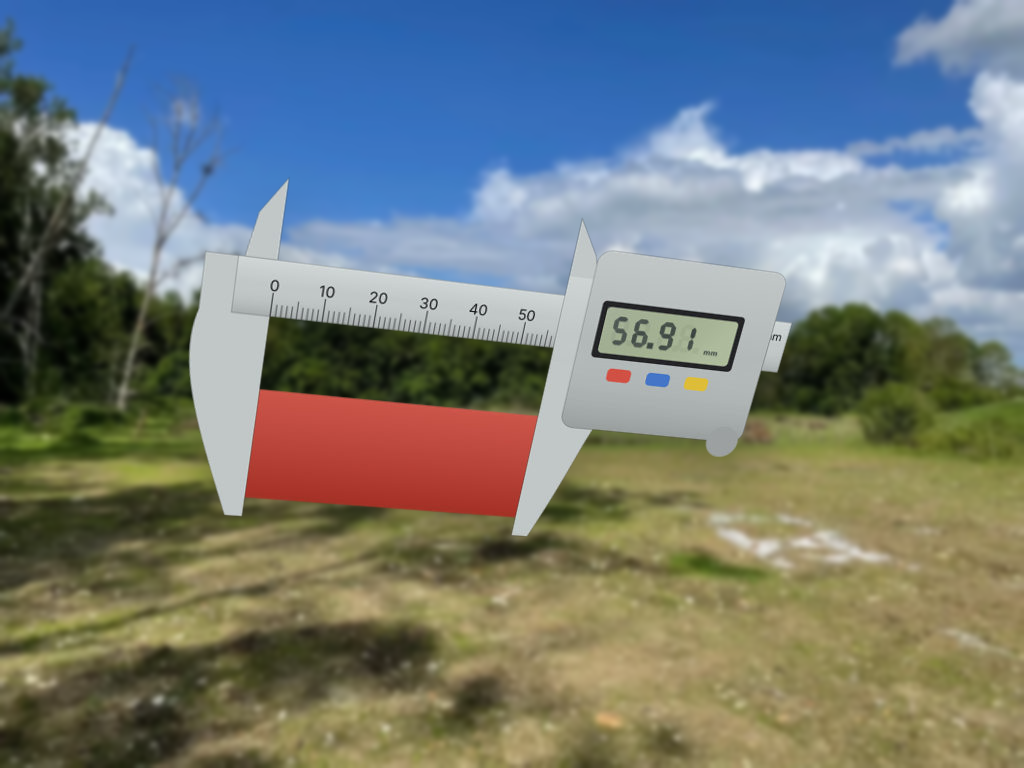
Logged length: 56.91 mm
